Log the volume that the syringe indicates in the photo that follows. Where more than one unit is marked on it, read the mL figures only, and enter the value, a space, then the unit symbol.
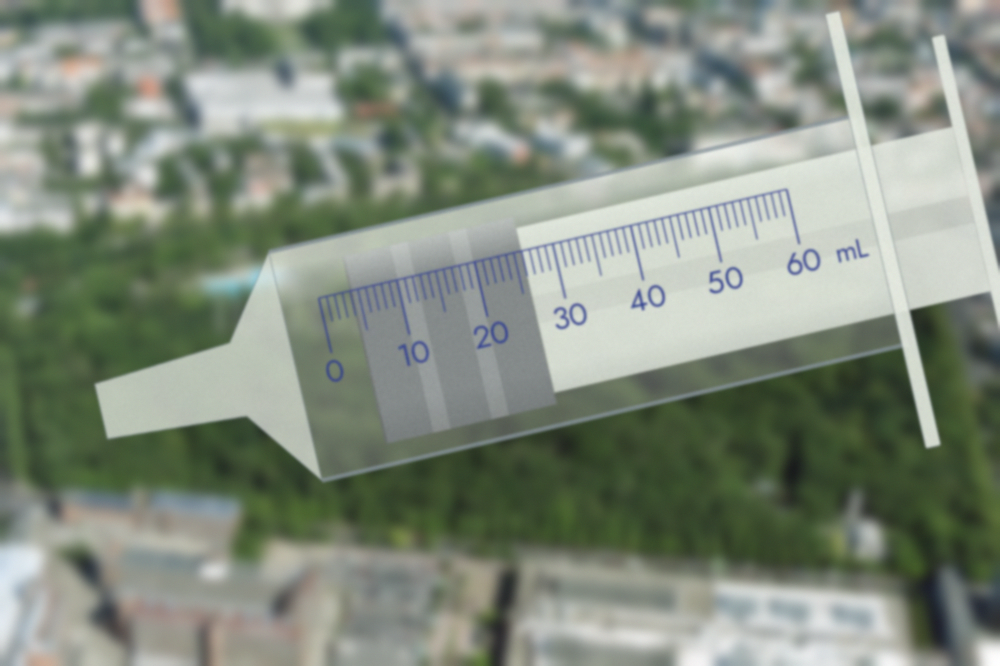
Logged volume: 4 mL
